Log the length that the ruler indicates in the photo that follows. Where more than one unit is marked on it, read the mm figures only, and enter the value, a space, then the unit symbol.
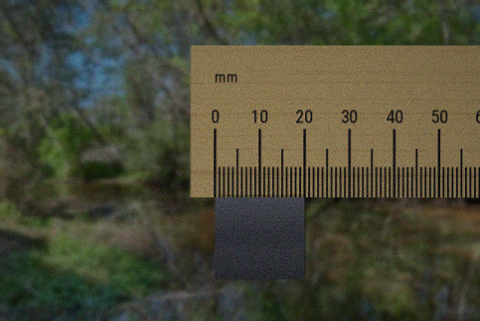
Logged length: 20 mm
